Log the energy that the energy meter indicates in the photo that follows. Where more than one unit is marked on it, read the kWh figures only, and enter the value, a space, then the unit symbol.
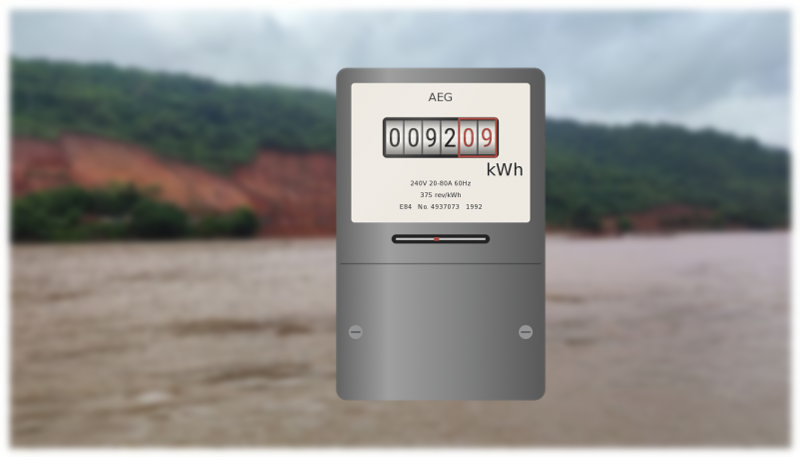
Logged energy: 92.09 kWh
